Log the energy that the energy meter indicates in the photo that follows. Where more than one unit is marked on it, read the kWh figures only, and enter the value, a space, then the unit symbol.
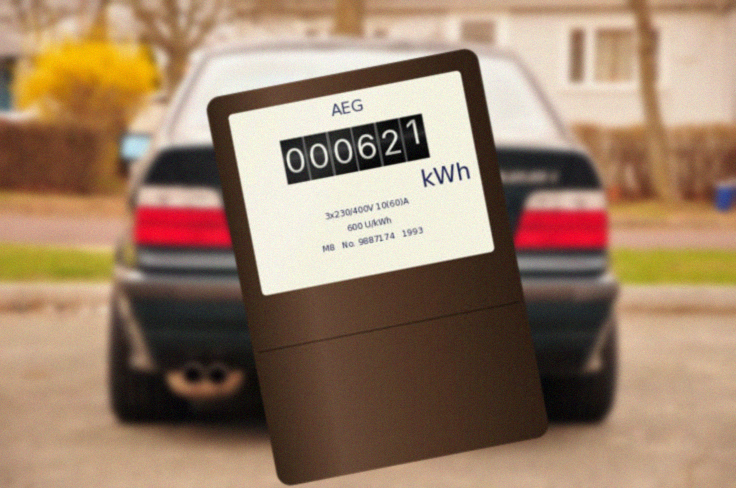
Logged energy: 621 kWh
